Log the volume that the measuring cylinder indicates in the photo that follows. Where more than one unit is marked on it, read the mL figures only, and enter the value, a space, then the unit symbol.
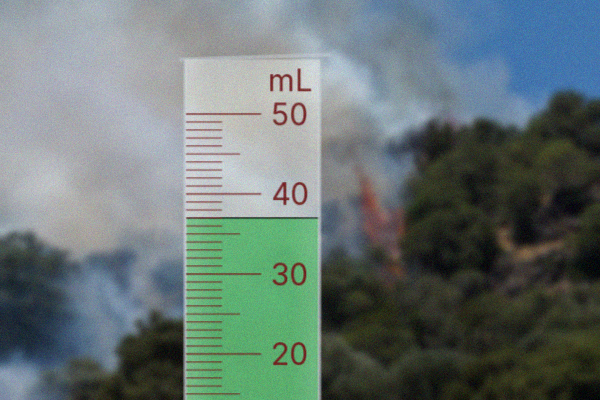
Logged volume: 37 mL
